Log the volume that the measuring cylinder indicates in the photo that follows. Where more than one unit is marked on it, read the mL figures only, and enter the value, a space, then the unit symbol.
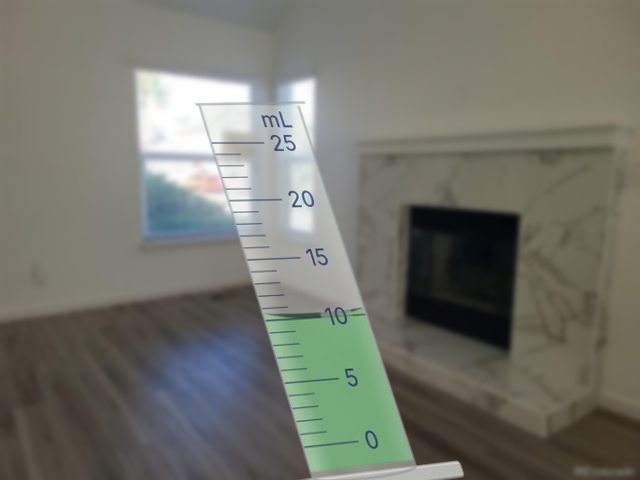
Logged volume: 10 mL
